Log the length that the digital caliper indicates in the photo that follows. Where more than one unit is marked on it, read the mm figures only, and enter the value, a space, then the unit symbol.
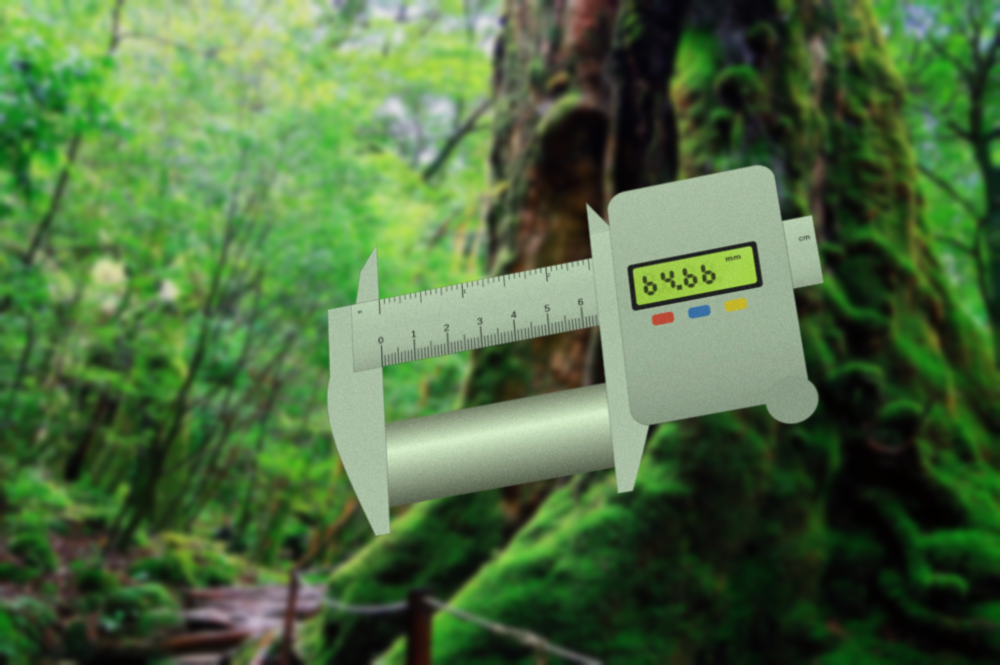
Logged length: 64.66 mm
